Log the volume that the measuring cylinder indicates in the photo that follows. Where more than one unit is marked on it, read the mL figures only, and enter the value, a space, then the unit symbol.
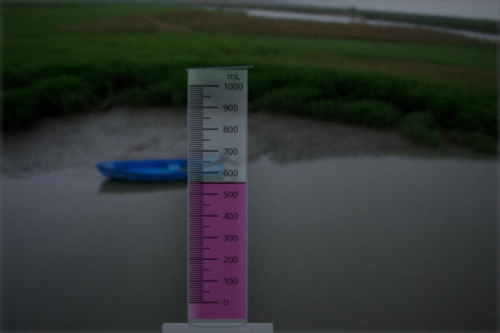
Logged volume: 550 mL
